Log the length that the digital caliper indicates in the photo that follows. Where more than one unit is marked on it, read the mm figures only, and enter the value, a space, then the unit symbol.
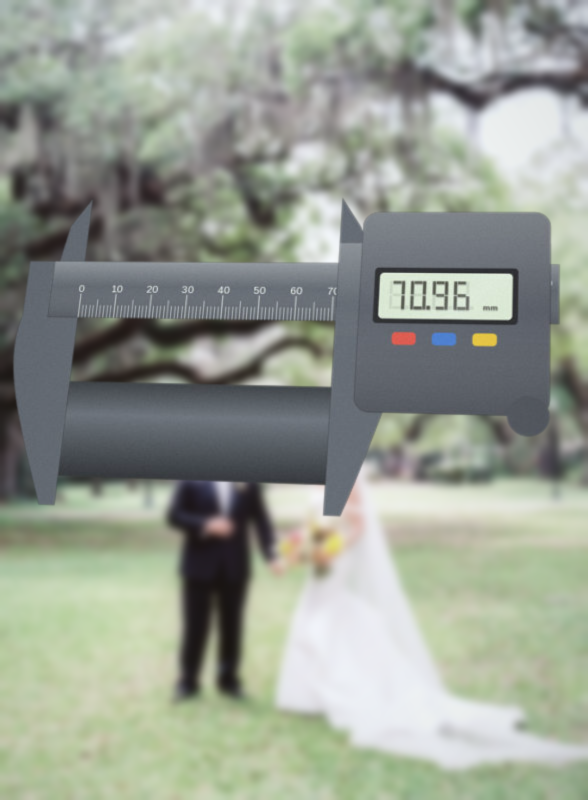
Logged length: 70.96 mm
